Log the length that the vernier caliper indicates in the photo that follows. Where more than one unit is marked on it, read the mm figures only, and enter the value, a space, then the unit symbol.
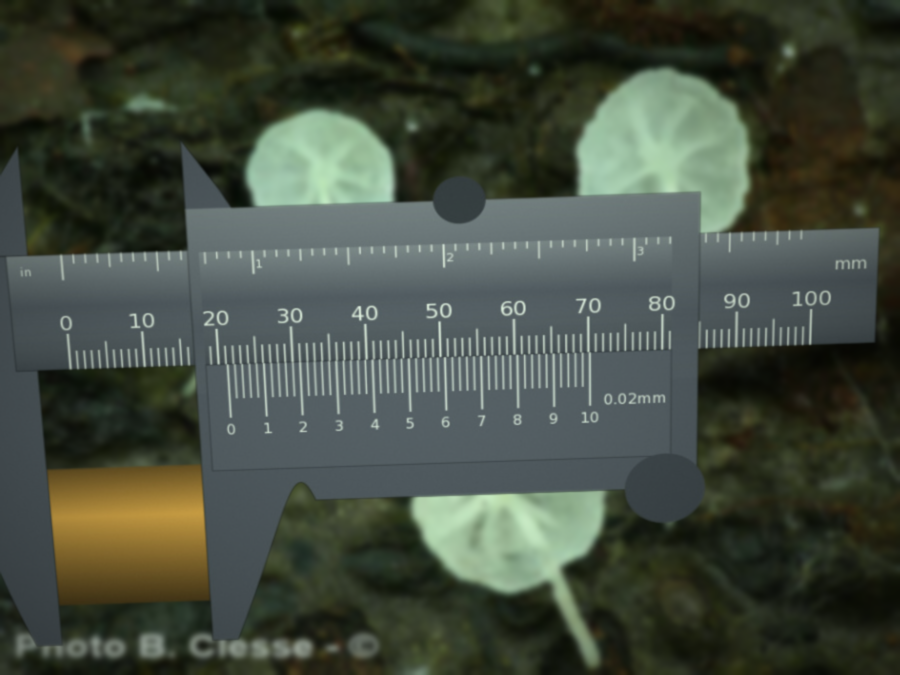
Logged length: 21.2 mm
